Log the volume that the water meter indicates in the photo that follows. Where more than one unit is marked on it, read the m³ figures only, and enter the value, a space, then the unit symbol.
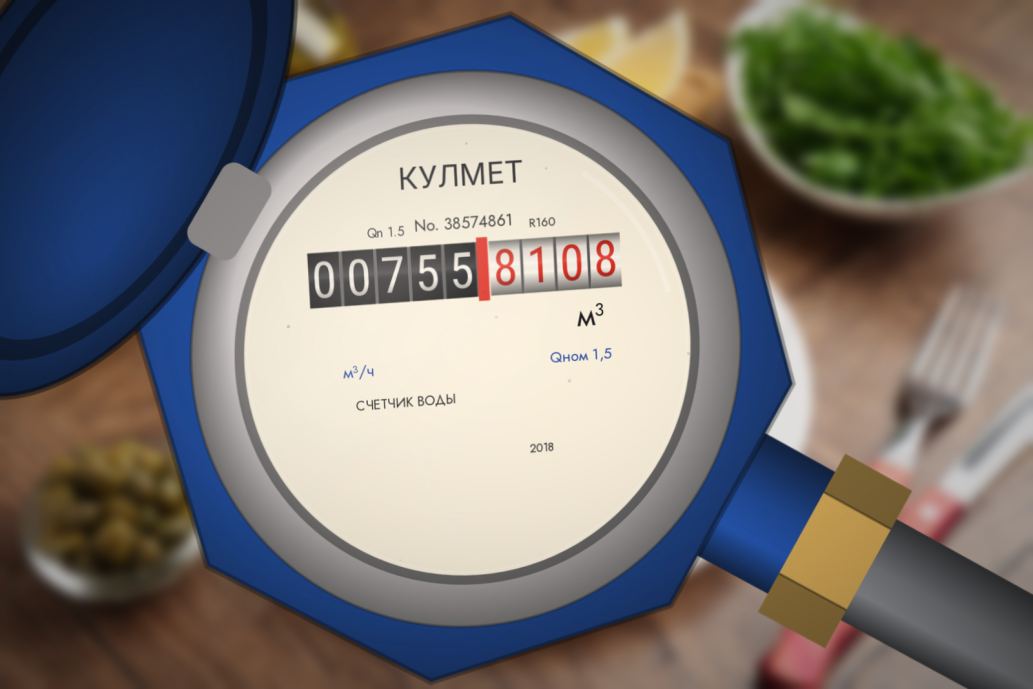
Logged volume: 755.8108 m³
